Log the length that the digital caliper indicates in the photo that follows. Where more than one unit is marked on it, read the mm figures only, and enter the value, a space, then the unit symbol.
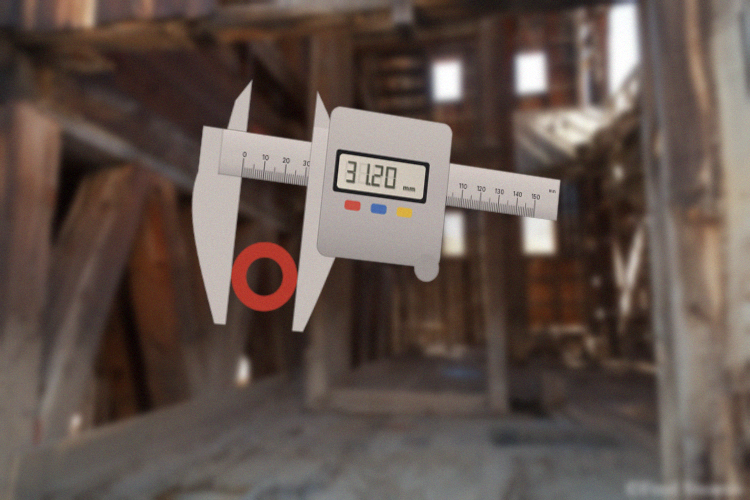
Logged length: 31.20 mm
